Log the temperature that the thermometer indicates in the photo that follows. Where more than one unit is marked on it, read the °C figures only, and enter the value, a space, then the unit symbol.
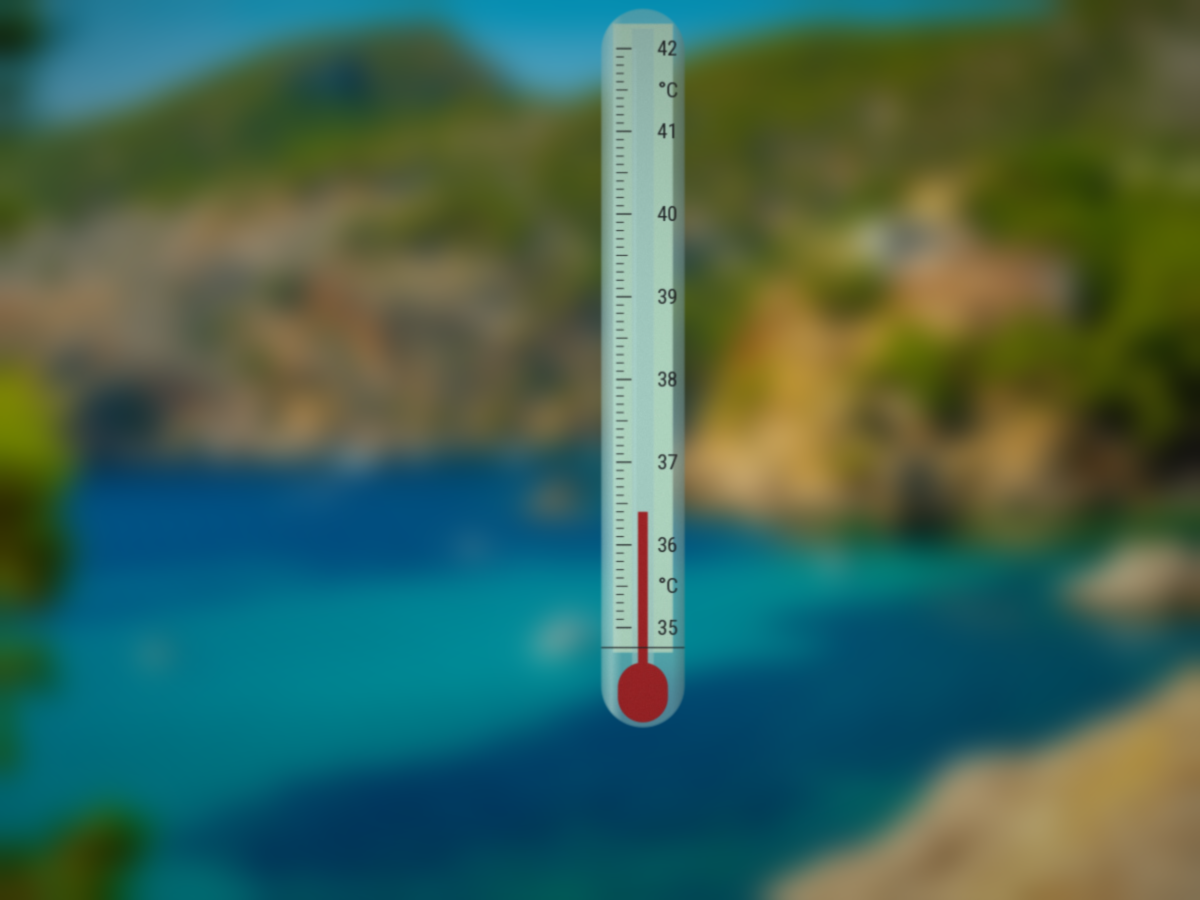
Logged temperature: 36.4 °C
